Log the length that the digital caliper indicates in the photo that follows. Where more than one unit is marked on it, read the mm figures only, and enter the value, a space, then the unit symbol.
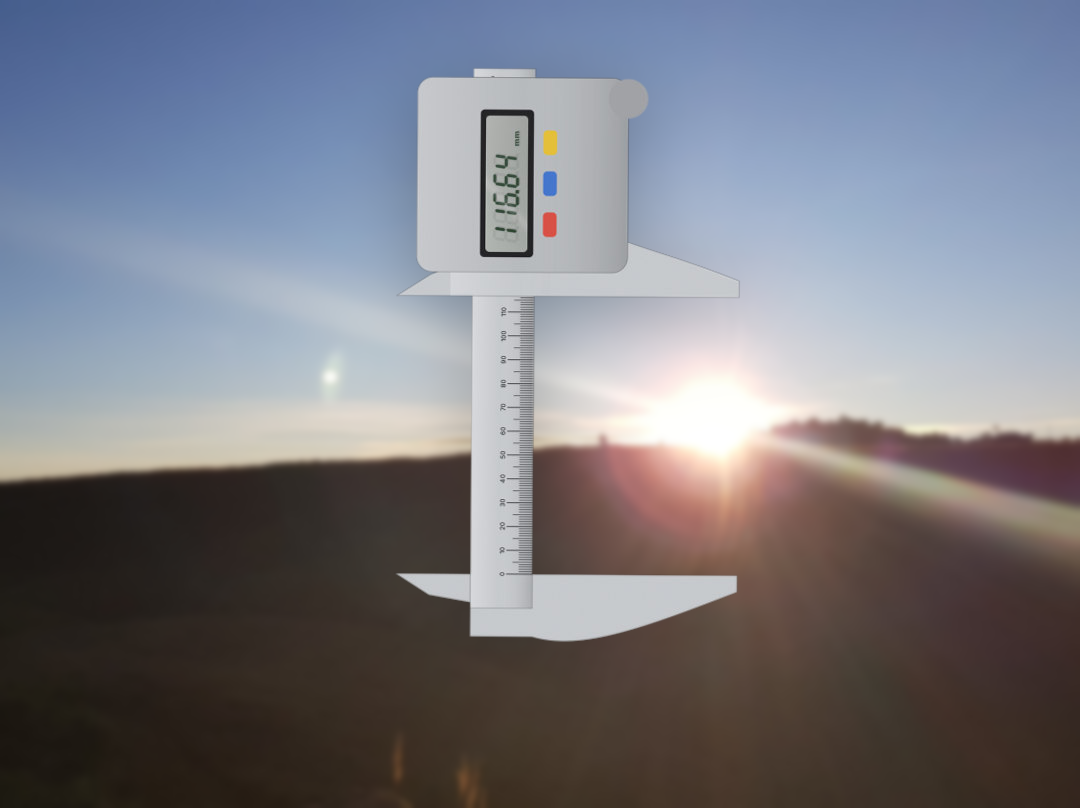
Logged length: 116.64 mm
